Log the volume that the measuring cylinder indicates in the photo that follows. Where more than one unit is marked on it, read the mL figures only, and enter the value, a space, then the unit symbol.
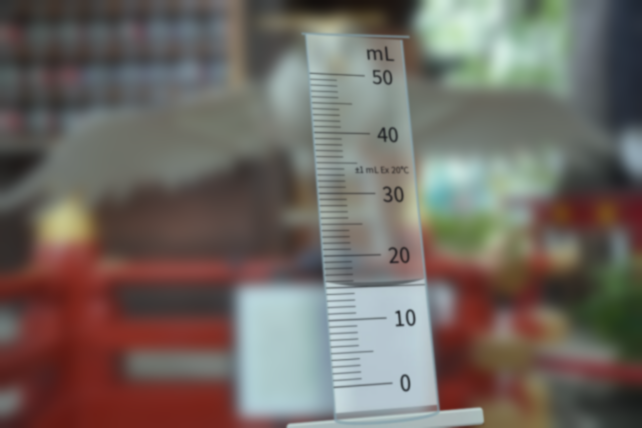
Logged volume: 15 mL
